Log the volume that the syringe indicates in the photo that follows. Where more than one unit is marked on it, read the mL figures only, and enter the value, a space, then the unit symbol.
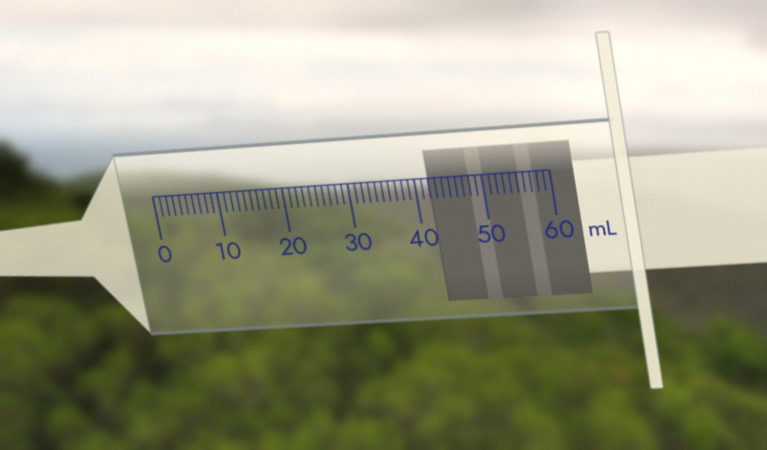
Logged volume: 42 mL
